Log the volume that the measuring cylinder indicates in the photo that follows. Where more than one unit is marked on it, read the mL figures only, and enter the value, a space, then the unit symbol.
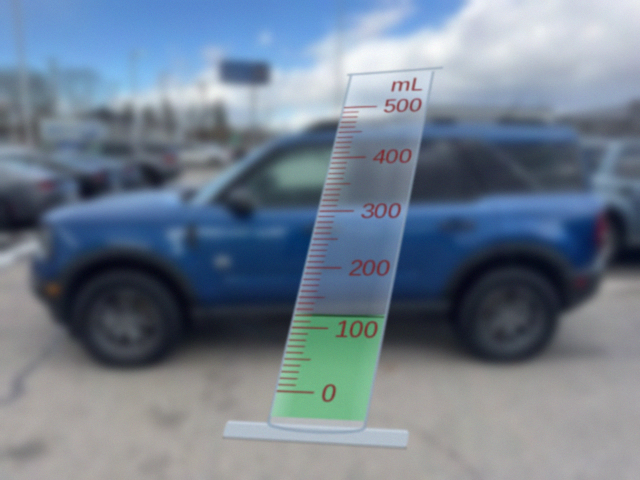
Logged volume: 120 mL
